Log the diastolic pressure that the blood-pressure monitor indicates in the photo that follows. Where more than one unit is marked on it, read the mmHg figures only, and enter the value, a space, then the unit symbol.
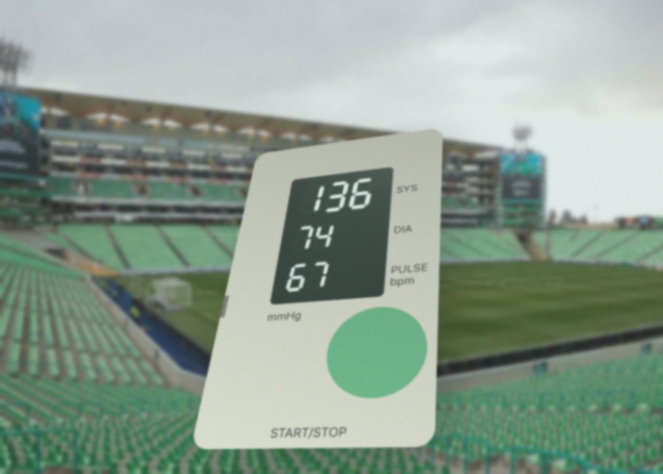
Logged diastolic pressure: 74 mmHg
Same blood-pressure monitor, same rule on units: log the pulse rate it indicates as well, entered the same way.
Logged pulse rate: 67 bpm
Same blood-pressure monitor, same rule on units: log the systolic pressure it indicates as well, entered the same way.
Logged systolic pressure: 136 mmHg
